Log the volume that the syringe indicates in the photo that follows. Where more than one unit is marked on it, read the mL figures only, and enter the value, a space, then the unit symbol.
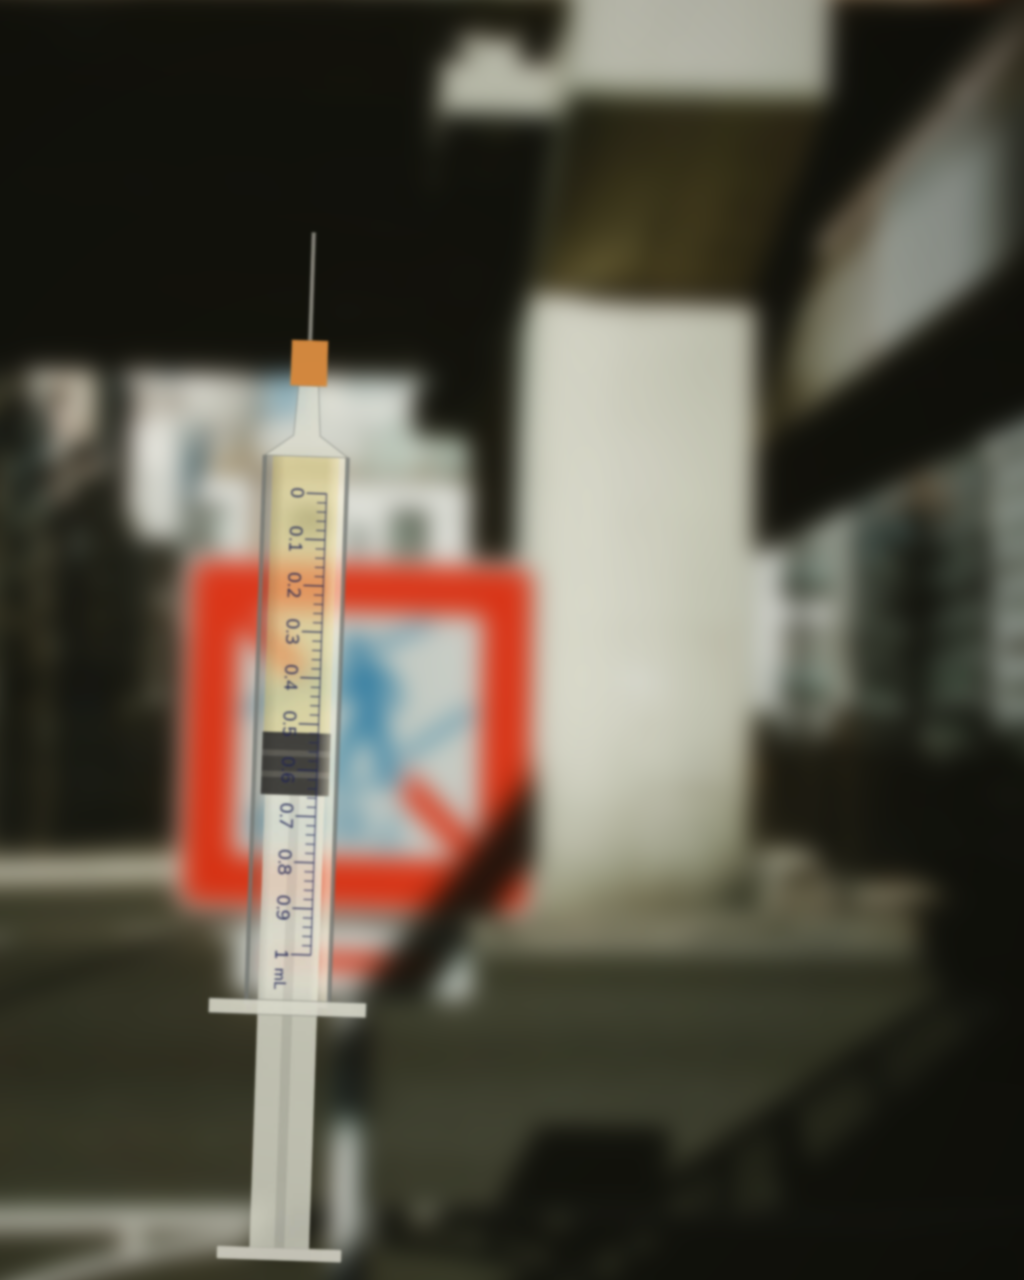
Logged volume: 0.52 mL
